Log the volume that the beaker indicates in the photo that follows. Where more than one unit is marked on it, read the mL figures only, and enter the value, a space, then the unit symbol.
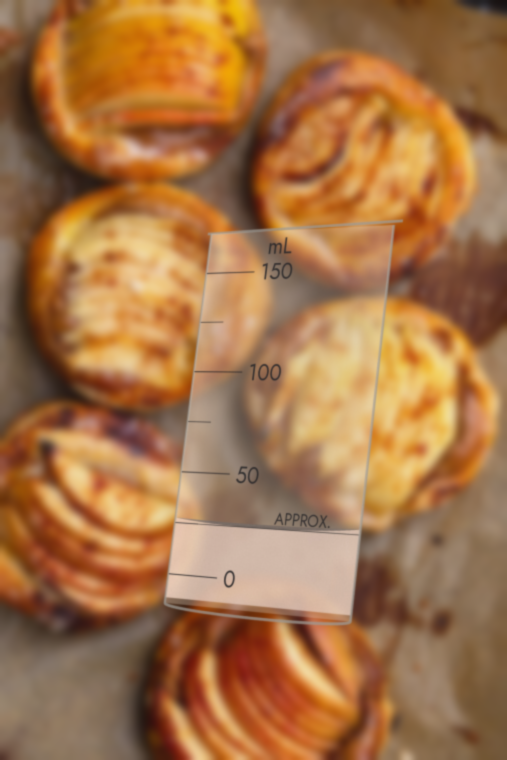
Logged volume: 25 mL
